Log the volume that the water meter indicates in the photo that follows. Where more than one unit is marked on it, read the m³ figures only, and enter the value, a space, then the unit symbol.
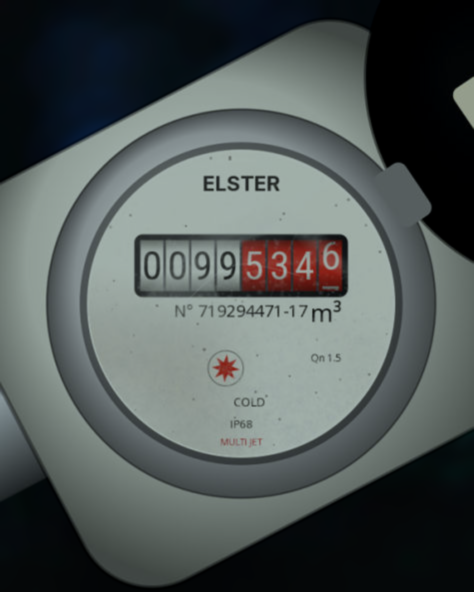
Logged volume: 99.5346 m³
